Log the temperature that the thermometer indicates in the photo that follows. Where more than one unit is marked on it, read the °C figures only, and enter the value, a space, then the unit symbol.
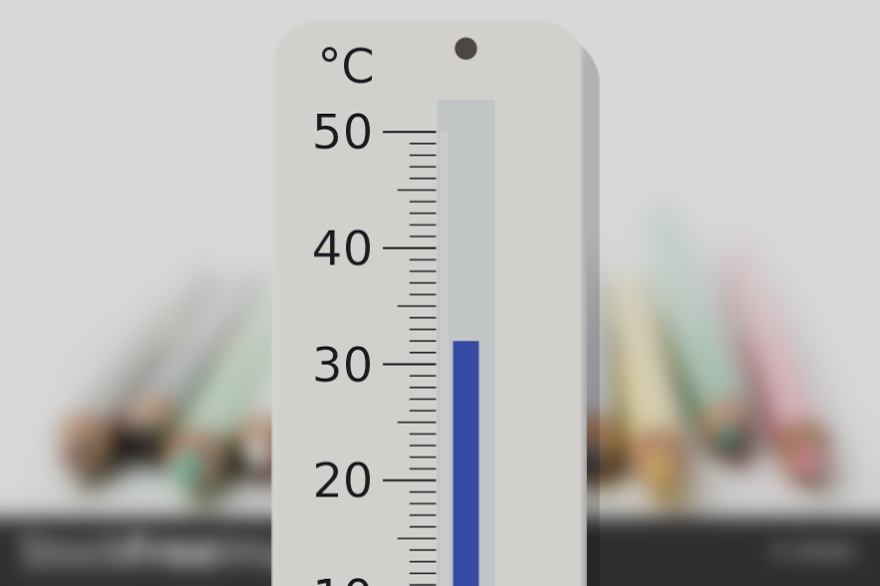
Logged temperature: 32 °C
